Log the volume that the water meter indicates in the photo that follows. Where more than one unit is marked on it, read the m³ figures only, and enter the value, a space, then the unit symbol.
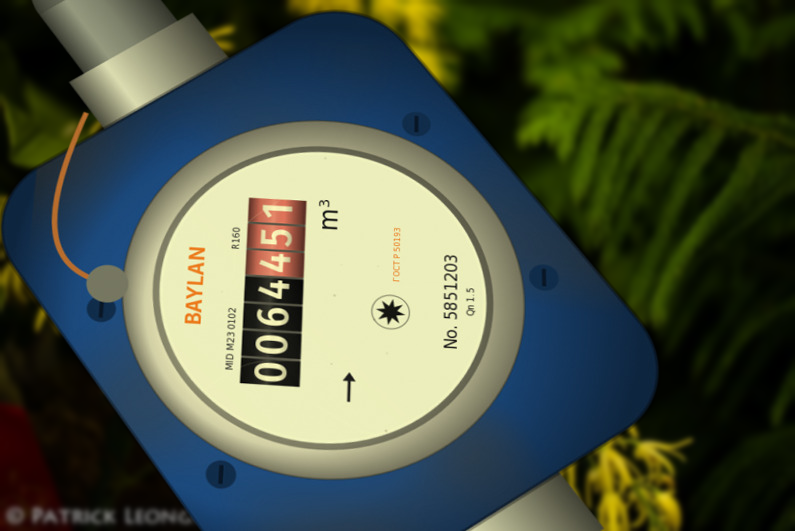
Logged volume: 64.451 m³
